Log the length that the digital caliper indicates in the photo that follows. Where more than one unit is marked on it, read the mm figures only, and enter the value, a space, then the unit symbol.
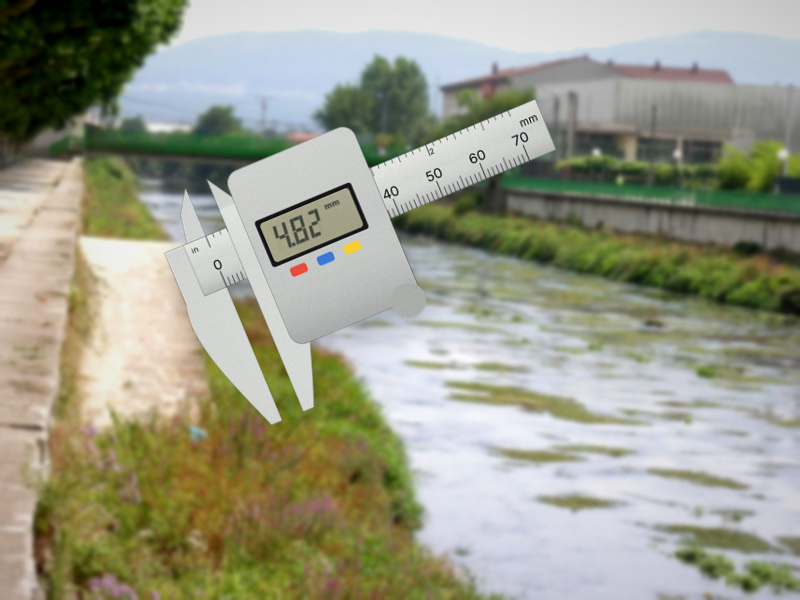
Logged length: 4.82 mm
